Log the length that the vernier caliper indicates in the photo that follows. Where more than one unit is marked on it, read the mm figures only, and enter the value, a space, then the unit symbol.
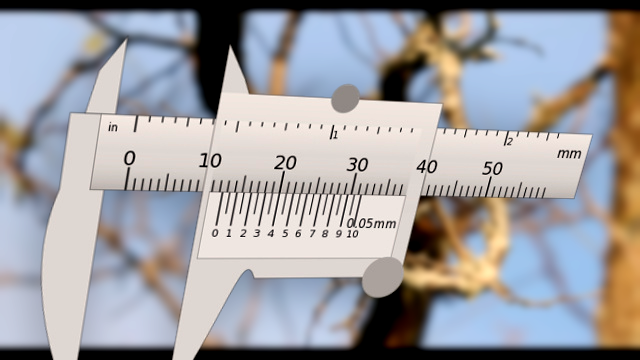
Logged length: 12.4 mm
